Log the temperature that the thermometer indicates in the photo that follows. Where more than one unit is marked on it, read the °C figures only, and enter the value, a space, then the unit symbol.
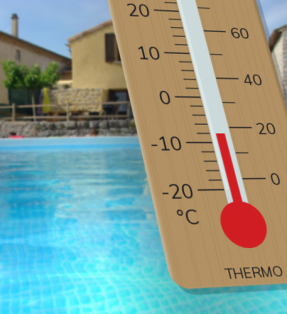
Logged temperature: -8 °C
